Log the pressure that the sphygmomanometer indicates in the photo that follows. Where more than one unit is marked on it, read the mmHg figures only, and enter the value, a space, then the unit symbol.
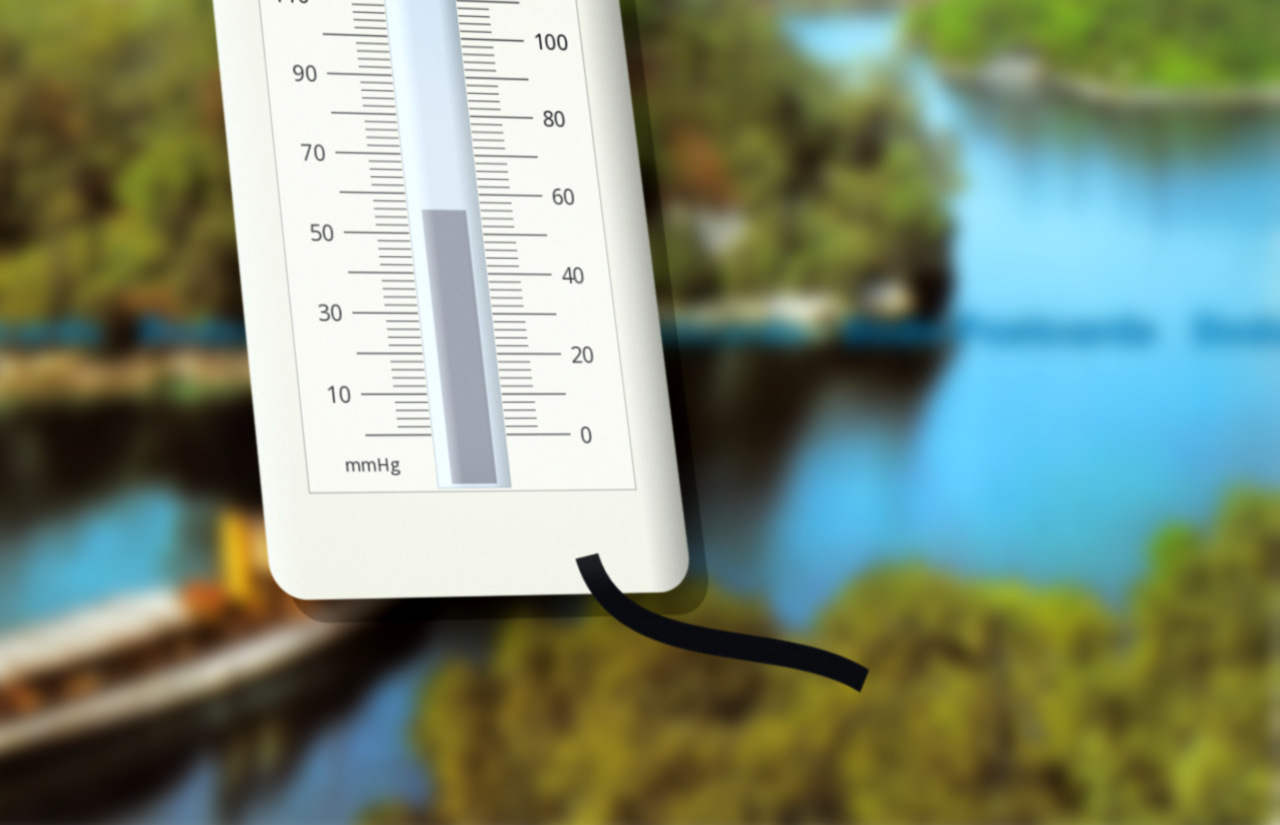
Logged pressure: 56 mmHg
